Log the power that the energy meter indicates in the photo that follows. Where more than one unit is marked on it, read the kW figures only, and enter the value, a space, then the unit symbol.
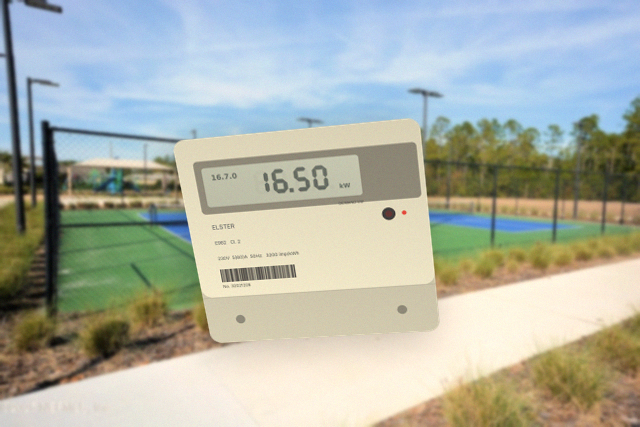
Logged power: 16.50 kW
